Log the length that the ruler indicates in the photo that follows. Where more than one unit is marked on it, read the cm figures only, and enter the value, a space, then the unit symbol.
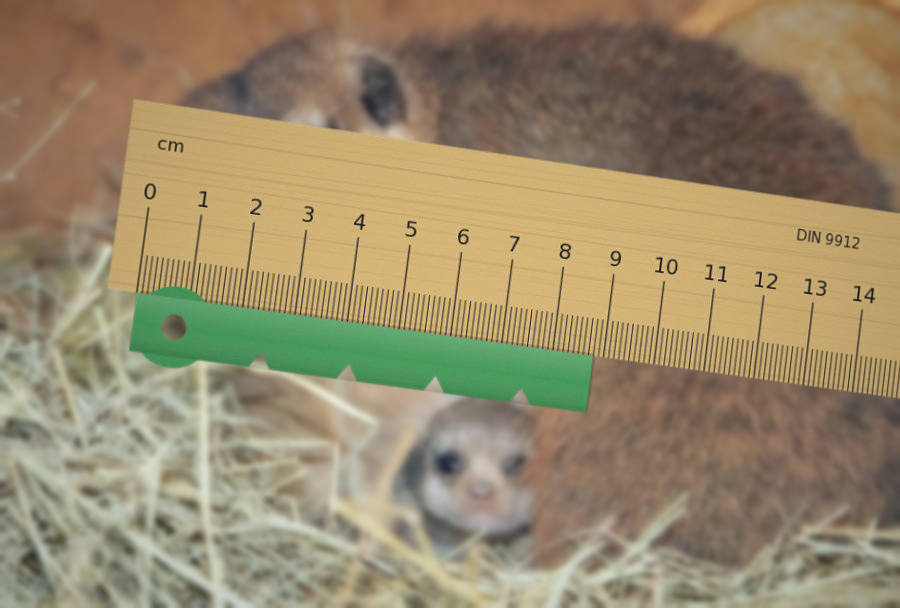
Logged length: 8.8 cm
